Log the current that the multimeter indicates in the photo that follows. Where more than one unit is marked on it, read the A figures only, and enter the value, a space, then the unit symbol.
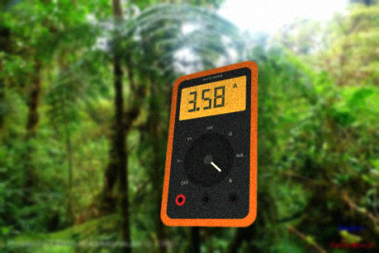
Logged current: 3.58 A
